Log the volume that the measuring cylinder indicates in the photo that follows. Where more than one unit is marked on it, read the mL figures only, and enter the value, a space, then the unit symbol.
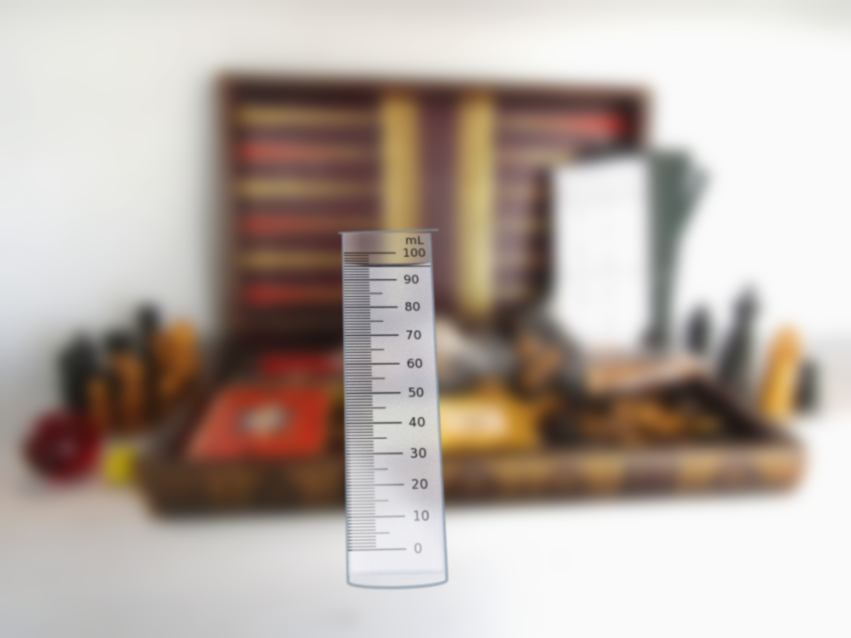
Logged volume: 95 mL
